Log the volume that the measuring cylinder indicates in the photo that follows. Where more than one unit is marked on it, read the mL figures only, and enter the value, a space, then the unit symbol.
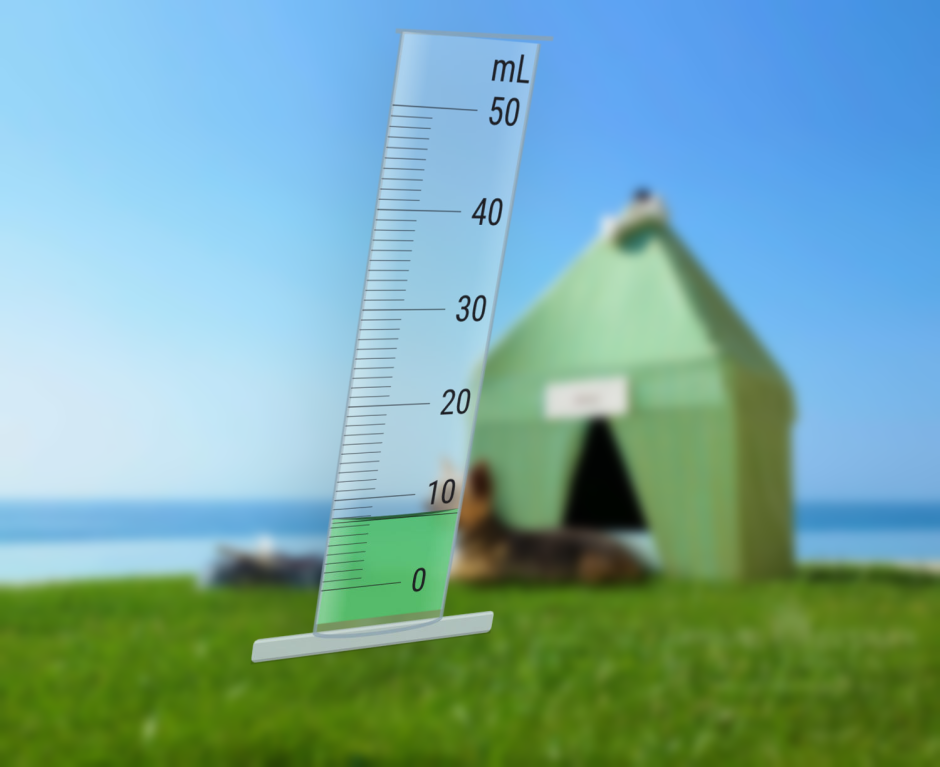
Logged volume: 7.5 mL
